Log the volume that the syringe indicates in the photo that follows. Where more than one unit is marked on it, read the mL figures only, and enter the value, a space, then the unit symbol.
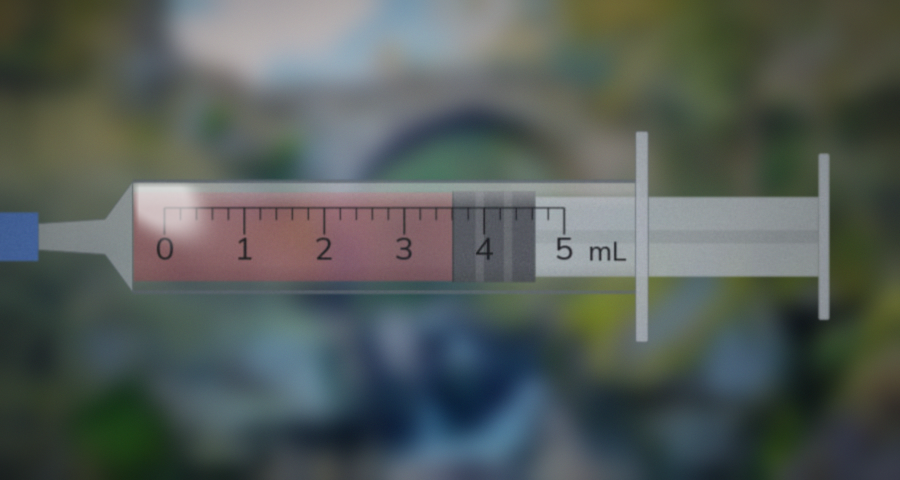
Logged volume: 3.6 mL
